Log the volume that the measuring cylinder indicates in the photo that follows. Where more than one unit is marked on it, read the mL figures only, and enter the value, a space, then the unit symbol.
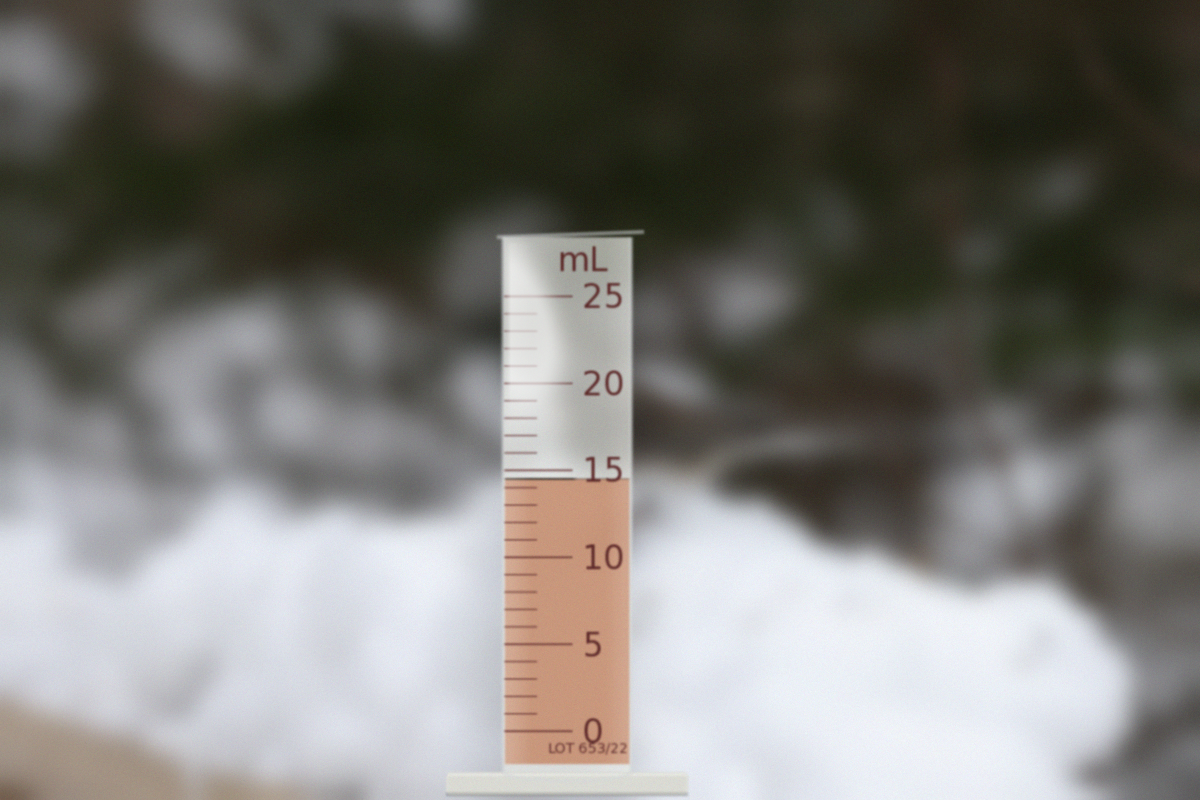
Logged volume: 14.5 mL
